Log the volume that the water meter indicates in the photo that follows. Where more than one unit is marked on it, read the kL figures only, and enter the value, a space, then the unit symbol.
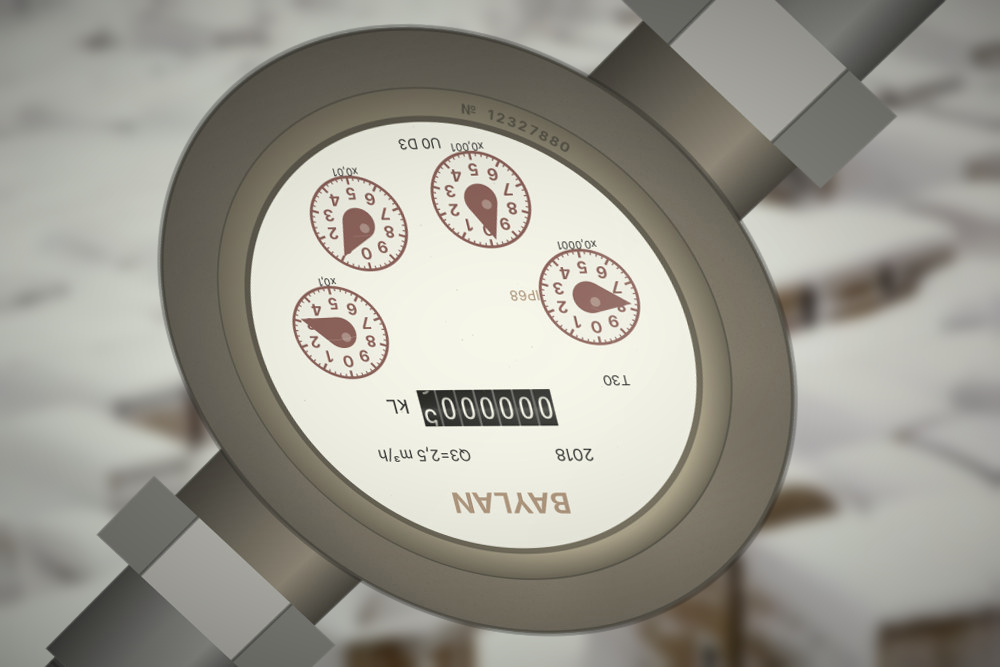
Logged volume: 5.3097 kL
